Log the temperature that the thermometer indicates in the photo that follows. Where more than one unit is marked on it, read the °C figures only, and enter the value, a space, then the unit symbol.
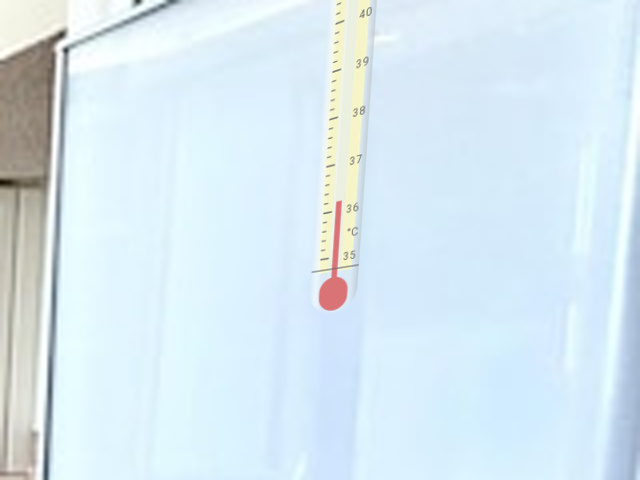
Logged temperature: 36.2 °C
